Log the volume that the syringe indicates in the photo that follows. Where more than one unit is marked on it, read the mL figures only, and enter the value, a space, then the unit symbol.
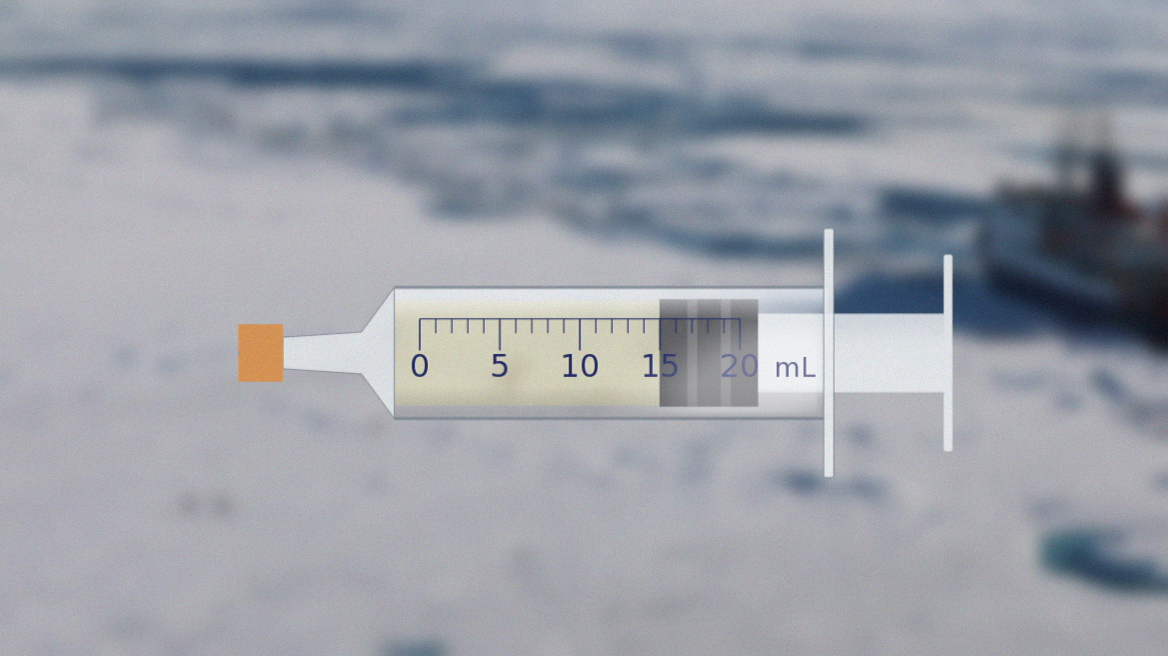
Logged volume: 15 mL
